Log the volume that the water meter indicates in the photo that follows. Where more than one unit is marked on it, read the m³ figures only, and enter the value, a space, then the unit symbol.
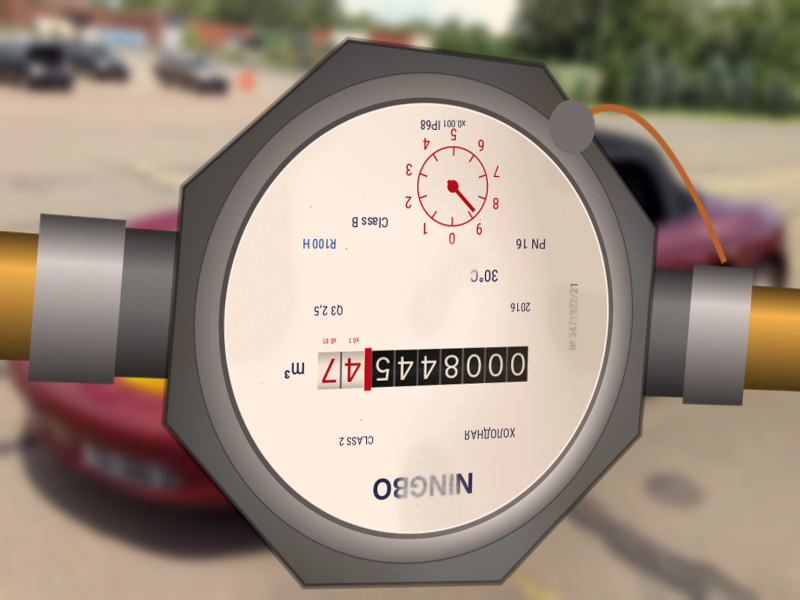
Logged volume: 8445.478 m³
